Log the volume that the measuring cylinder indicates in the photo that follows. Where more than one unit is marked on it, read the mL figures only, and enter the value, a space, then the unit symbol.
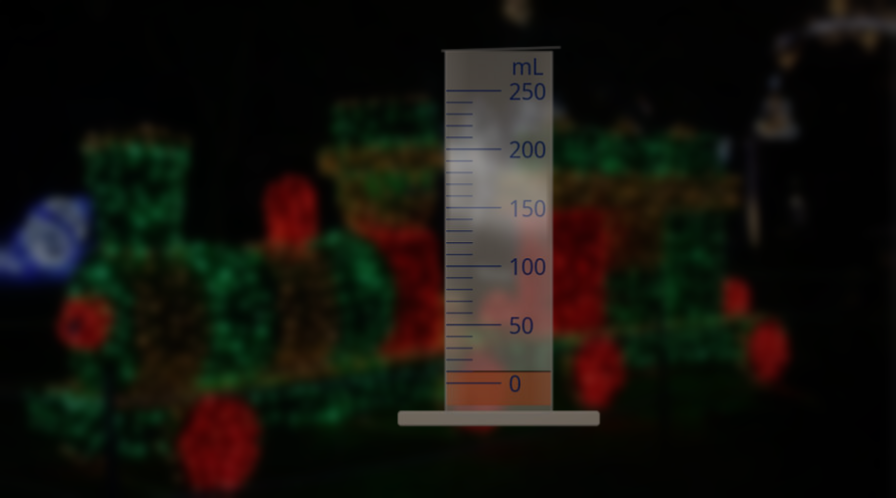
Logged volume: 10 mL
